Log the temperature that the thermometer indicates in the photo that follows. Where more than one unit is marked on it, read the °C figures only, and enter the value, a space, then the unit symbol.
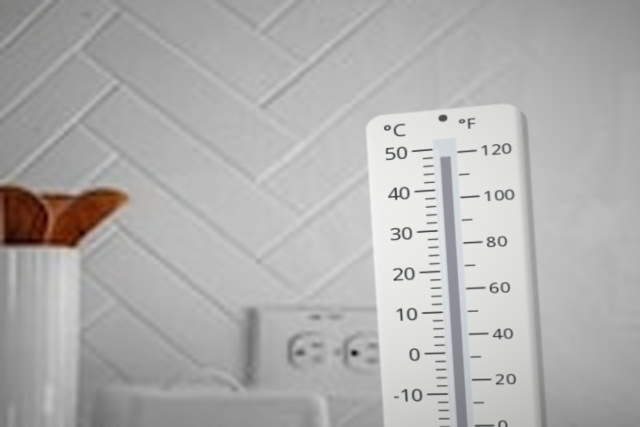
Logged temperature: 48 °C
